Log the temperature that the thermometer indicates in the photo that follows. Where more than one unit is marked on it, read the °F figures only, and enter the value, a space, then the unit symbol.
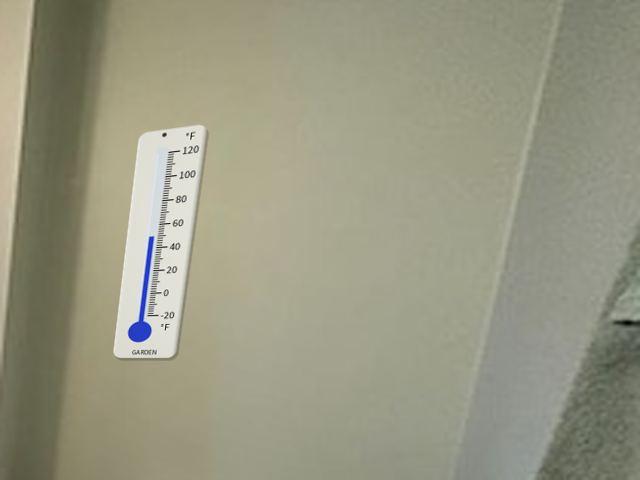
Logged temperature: 50 °F
